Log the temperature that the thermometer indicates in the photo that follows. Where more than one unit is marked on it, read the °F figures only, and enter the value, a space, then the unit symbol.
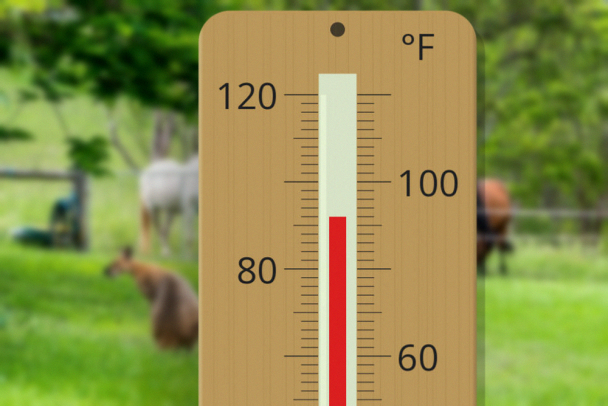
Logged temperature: 92 °F
